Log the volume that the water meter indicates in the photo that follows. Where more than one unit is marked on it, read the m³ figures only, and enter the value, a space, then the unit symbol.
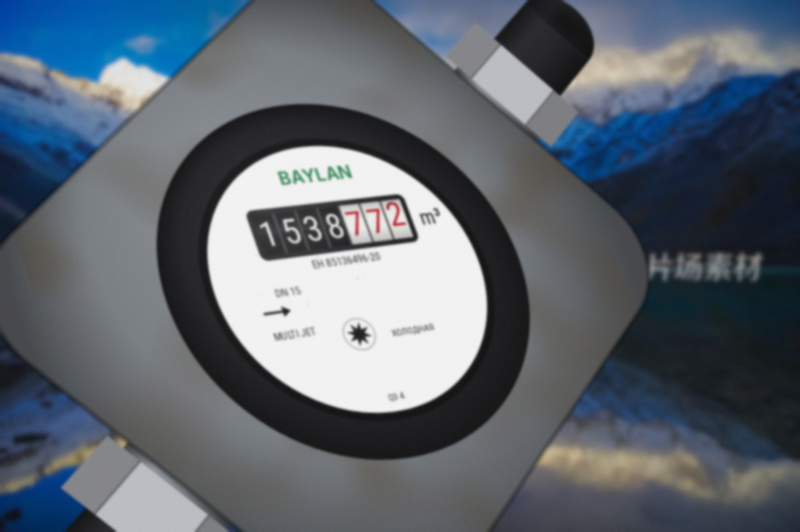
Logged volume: 1538.772 m³
